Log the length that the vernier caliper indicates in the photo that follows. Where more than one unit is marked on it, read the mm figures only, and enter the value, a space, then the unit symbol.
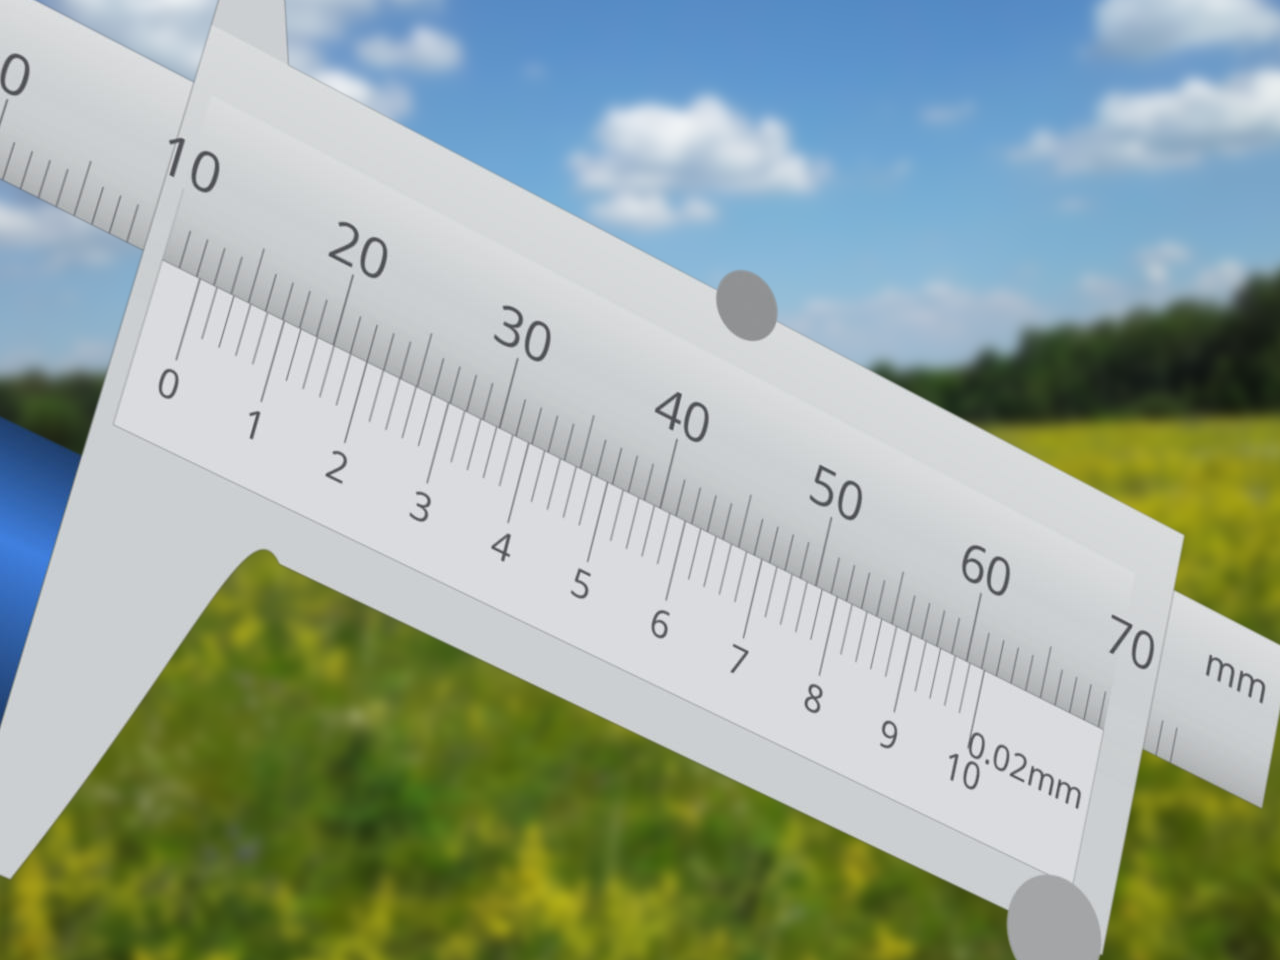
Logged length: 12.2 mm
